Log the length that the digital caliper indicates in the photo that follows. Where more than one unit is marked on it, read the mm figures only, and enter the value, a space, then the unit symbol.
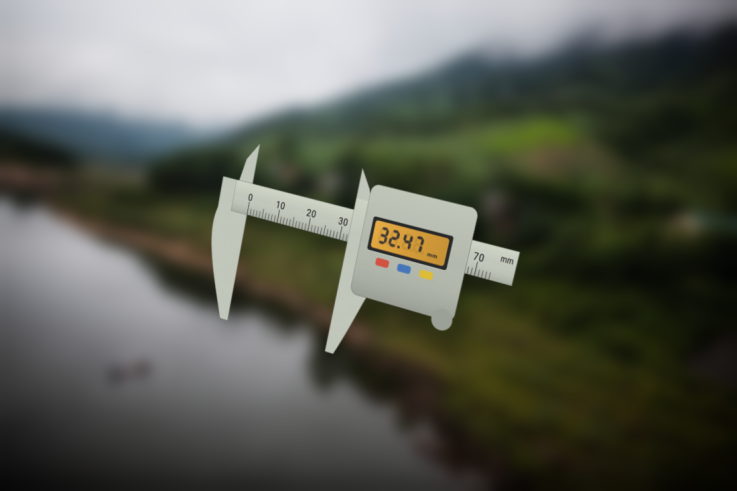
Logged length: 32.47 mm
